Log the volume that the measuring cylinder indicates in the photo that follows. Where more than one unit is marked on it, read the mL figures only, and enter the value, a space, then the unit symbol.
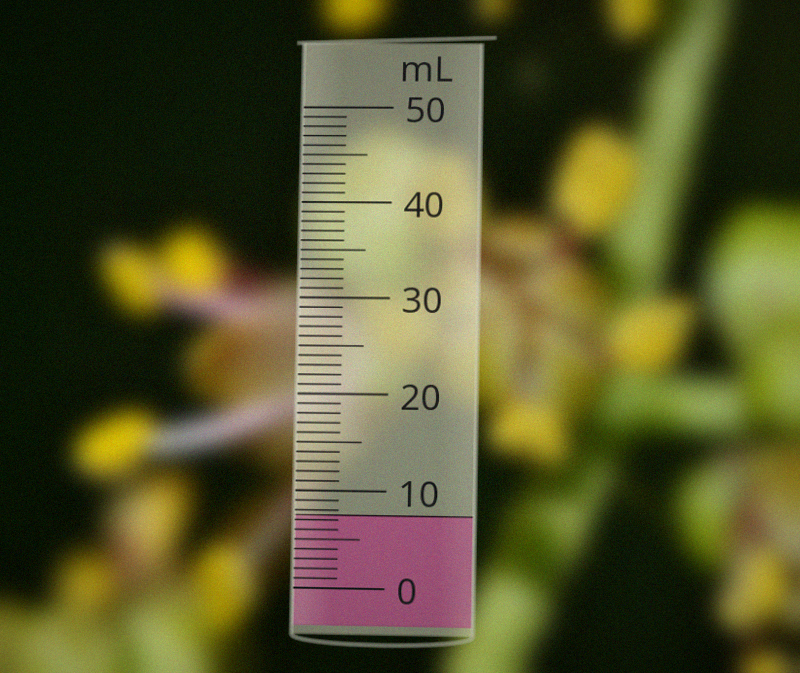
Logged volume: 7.5 mL
